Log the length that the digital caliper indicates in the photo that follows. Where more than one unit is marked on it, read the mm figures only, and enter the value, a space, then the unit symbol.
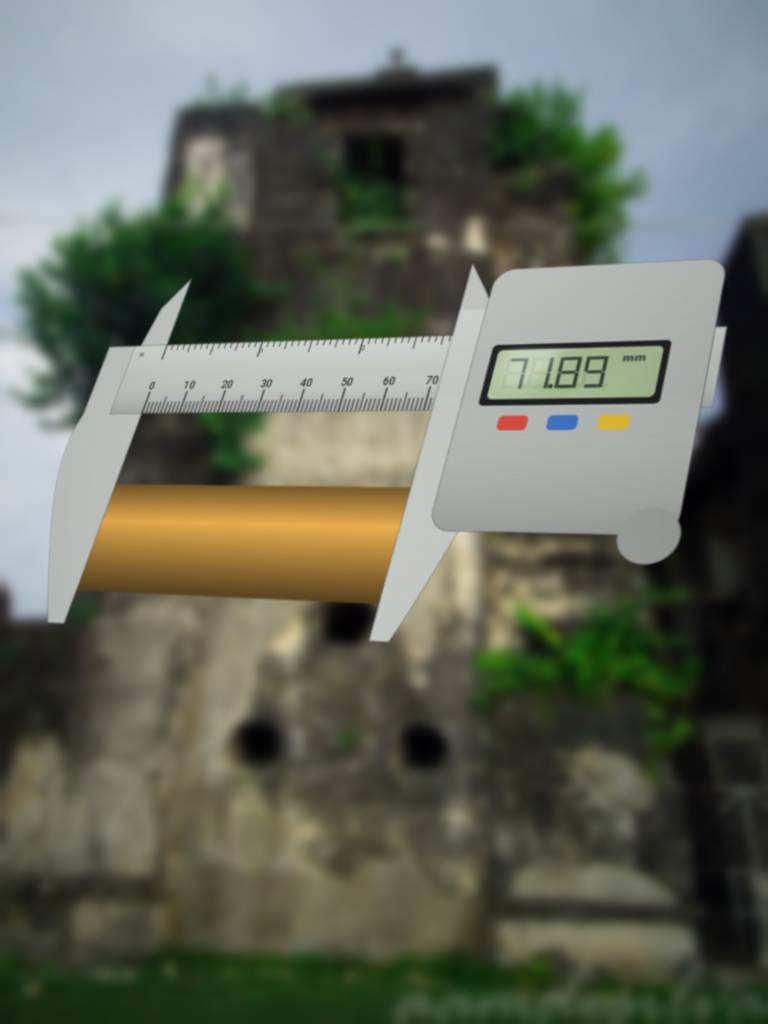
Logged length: 71.89 mm
